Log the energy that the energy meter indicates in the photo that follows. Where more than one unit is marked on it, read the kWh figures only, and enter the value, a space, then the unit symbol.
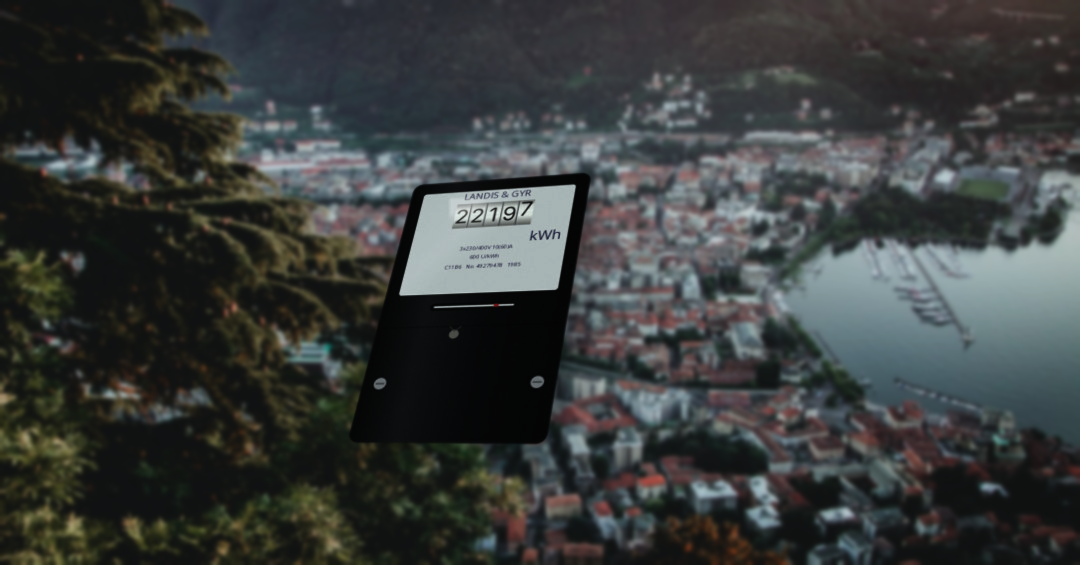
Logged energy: 22197 kWh
